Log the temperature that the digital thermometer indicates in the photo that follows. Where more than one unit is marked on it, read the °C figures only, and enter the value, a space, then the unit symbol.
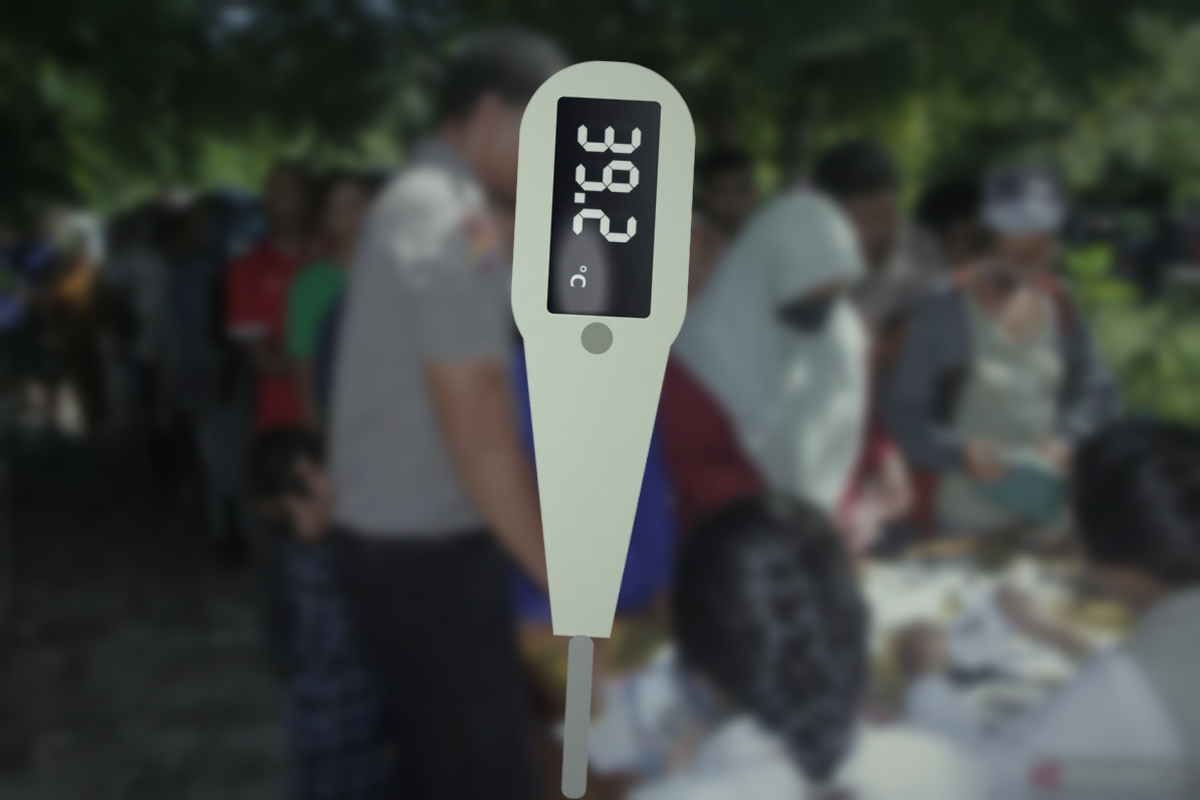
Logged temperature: 39.2 °C
